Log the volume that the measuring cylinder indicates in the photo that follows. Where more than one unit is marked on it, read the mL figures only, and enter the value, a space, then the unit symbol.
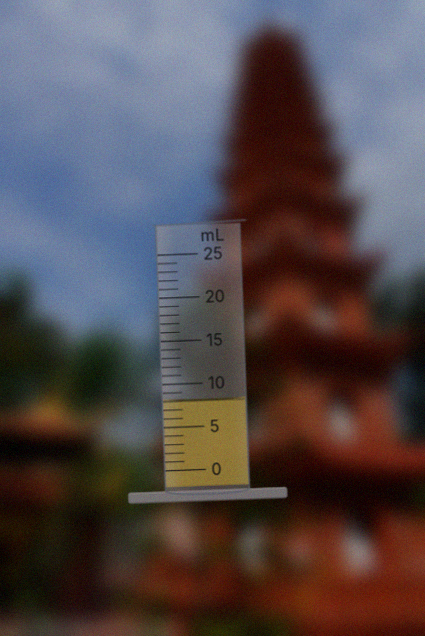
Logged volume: 8 mL
